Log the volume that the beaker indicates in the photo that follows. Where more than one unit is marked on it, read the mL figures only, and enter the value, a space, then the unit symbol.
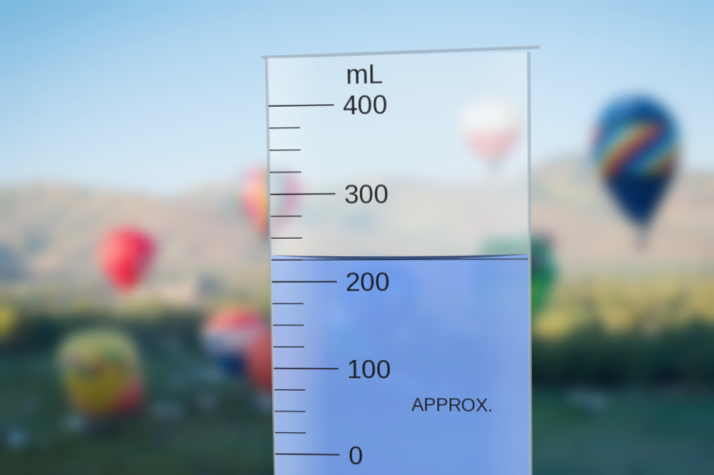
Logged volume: 225 mL
